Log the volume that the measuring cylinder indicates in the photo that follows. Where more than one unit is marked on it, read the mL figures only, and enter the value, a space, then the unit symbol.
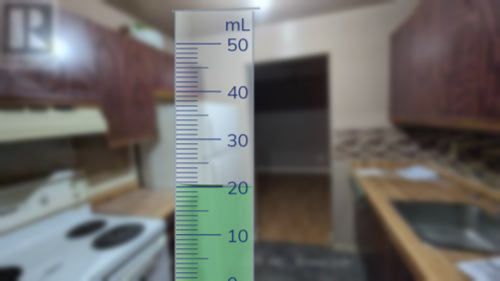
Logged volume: 20 mL
